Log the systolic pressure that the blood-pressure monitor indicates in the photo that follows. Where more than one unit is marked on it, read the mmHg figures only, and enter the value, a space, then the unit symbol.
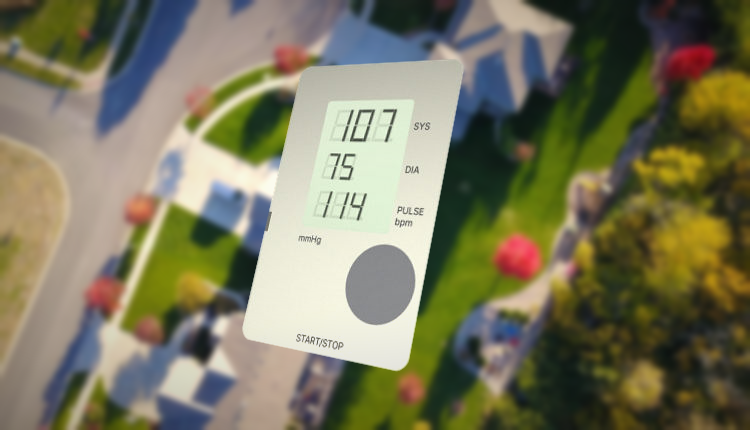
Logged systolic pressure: 107 mmHg
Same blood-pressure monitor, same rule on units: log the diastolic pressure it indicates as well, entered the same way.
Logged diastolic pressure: 75 mmHg
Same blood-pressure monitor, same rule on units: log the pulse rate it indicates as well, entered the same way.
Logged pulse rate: 114 bpm
